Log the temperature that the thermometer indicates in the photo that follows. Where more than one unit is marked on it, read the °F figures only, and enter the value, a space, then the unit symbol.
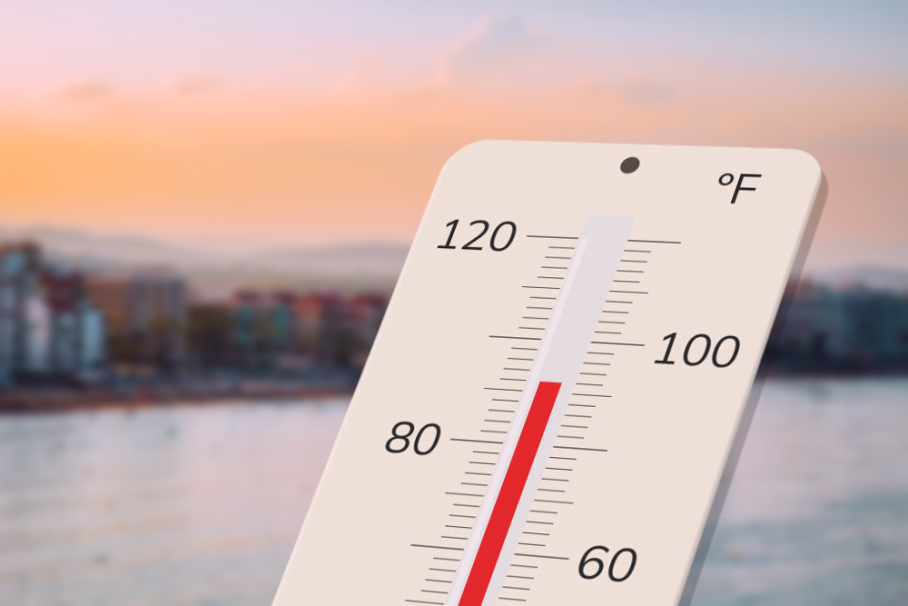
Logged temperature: 92 °F
